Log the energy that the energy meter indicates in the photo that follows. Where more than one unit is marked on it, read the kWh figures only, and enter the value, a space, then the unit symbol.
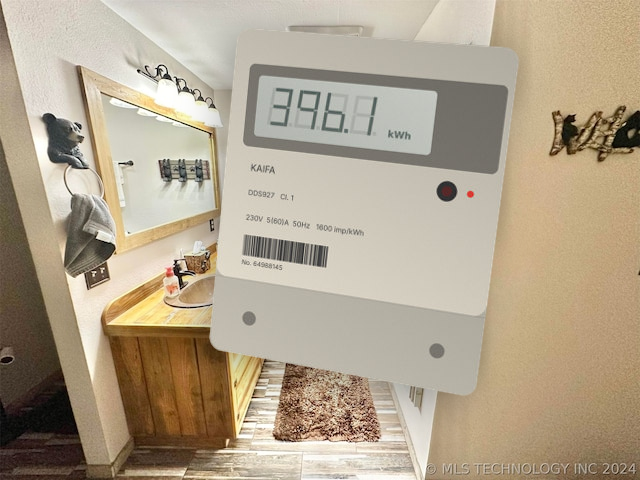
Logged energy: 396.1 kWh
